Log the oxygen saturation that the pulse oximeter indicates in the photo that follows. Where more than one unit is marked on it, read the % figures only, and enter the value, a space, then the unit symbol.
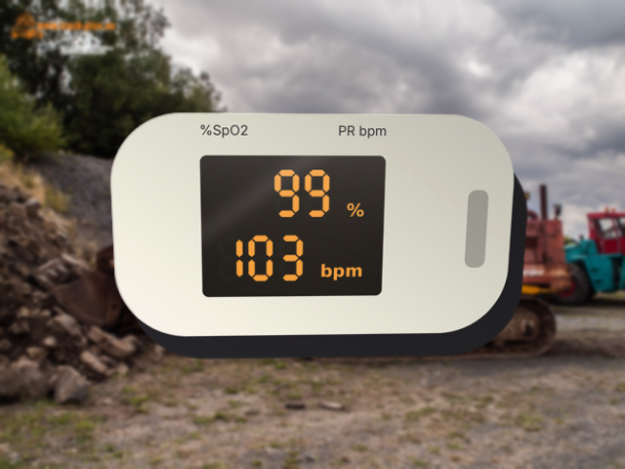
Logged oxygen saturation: 99 %
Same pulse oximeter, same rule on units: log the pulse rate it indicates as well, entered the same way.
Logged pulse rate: 103 bpm
